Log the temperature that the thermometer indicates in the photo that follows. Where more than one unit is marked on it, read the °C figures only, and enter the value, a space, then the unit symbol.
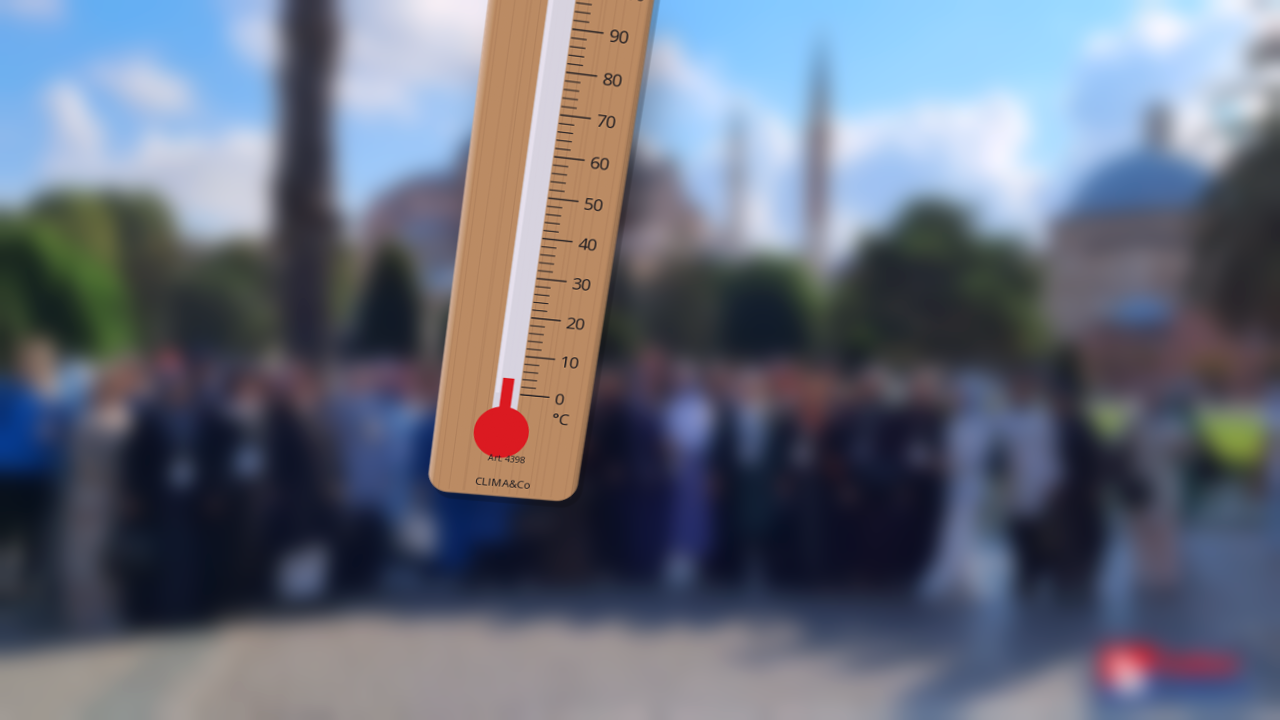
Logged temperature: 4 °C
